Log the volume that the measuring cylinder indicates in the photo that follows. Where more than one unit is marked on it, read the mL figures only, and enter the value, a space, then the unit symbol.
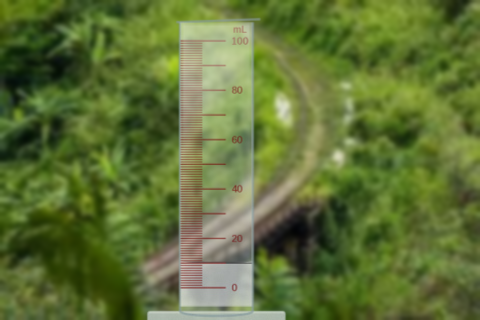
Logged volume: 10 mL
